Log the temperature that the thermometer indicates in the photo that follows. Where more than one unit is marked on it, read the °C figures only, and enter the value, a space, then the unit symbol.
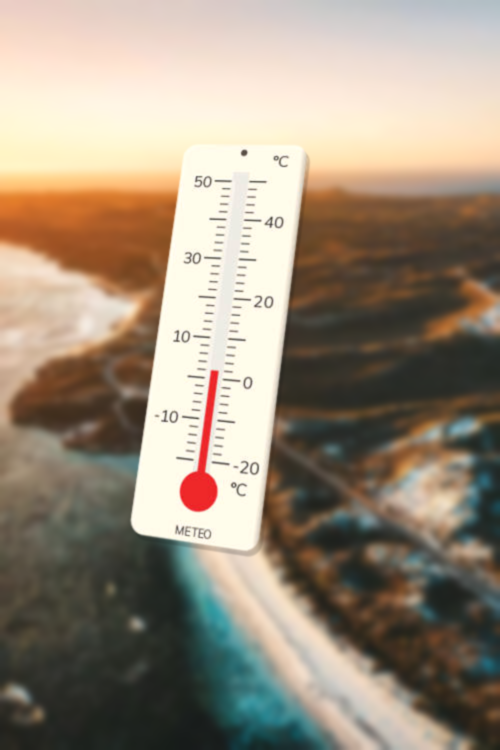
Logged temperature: 2 °C
